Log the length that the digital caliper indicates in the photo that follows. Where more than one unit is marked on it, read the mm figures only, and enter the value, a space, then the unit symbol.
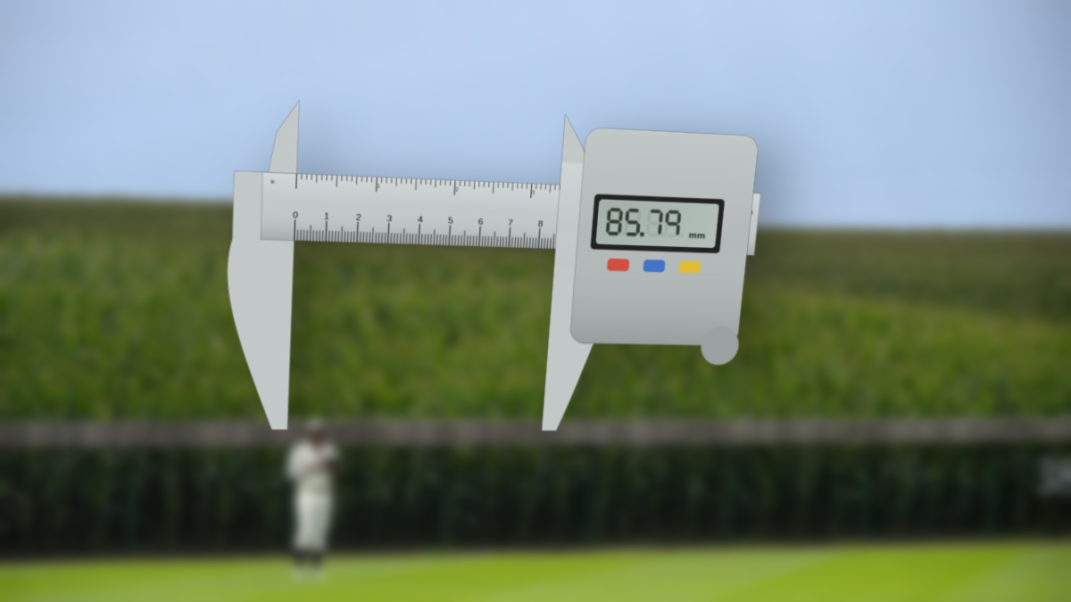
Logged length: 85.79 mm
